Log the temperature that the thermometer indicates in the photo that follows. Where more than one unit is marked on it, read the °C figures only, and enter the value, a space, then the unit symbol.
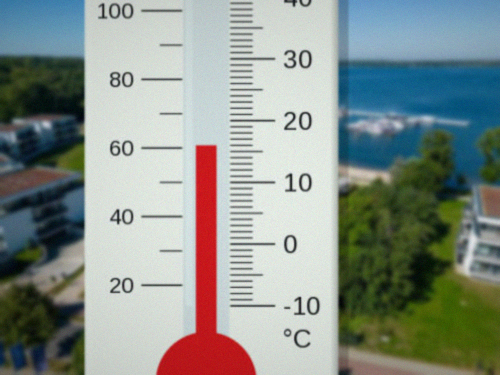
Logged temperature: 16 °C
